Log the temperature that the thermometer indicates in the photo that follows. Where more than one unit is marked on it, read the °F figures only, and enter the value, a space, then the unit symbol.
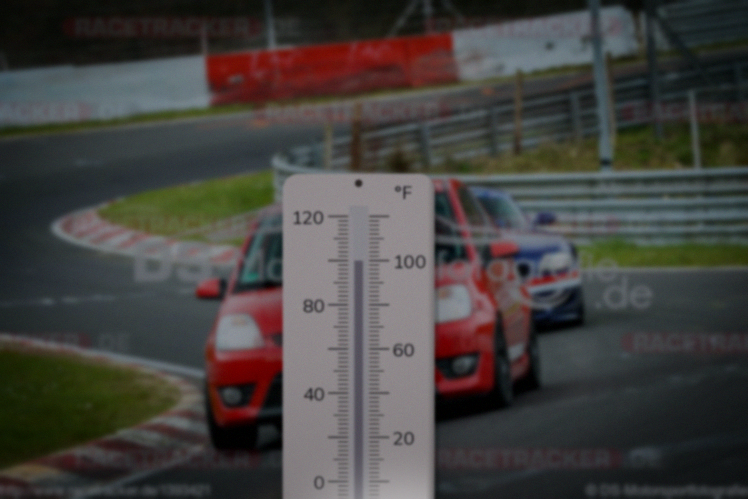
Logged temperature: 100 °F
